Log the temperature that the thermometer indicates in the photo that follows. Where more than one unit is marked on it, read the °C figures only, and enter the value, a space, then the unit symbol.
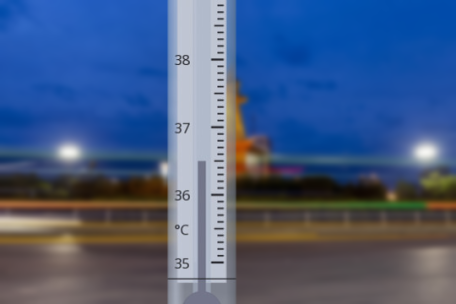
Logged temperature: 36.5 °C
